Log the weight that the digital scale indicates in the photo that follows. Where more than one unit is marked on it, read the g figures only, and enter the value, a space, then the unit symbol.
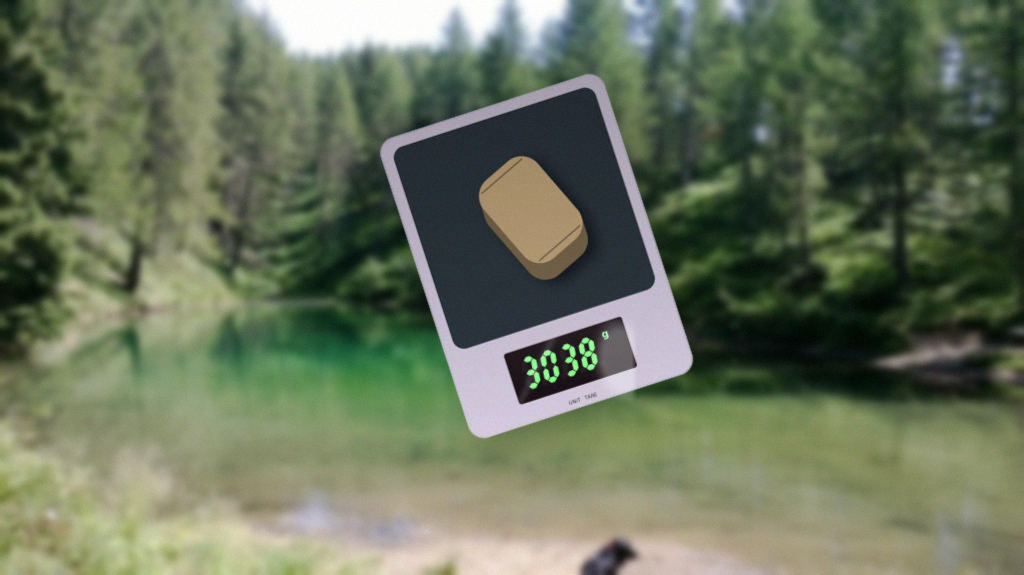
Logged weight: 3038 g
